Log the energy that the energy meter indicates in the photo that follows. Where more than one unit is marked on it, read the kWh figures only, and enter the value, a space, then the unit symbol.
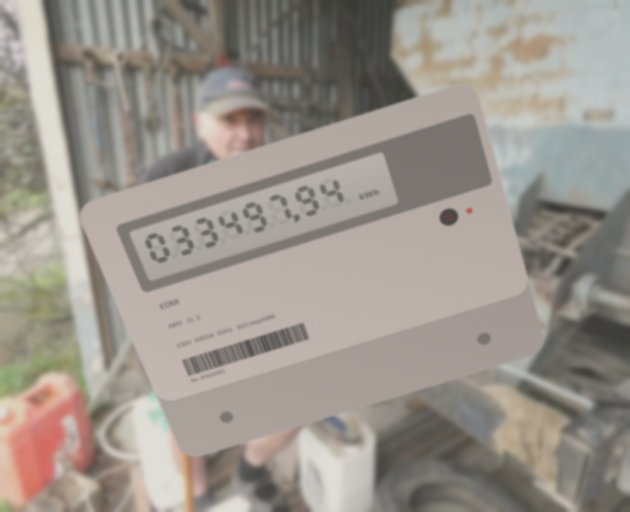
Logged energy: 33497.94 kWh
